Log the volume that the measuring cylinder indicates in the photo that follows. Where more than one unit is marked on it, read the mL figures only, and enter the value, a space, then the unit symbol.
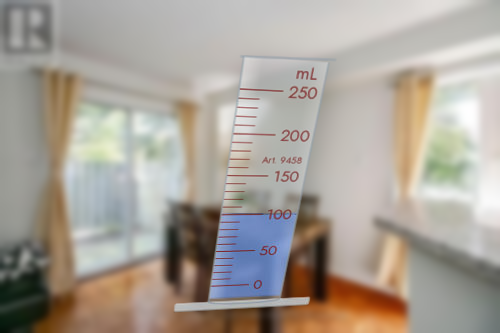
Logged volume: 100 mL
